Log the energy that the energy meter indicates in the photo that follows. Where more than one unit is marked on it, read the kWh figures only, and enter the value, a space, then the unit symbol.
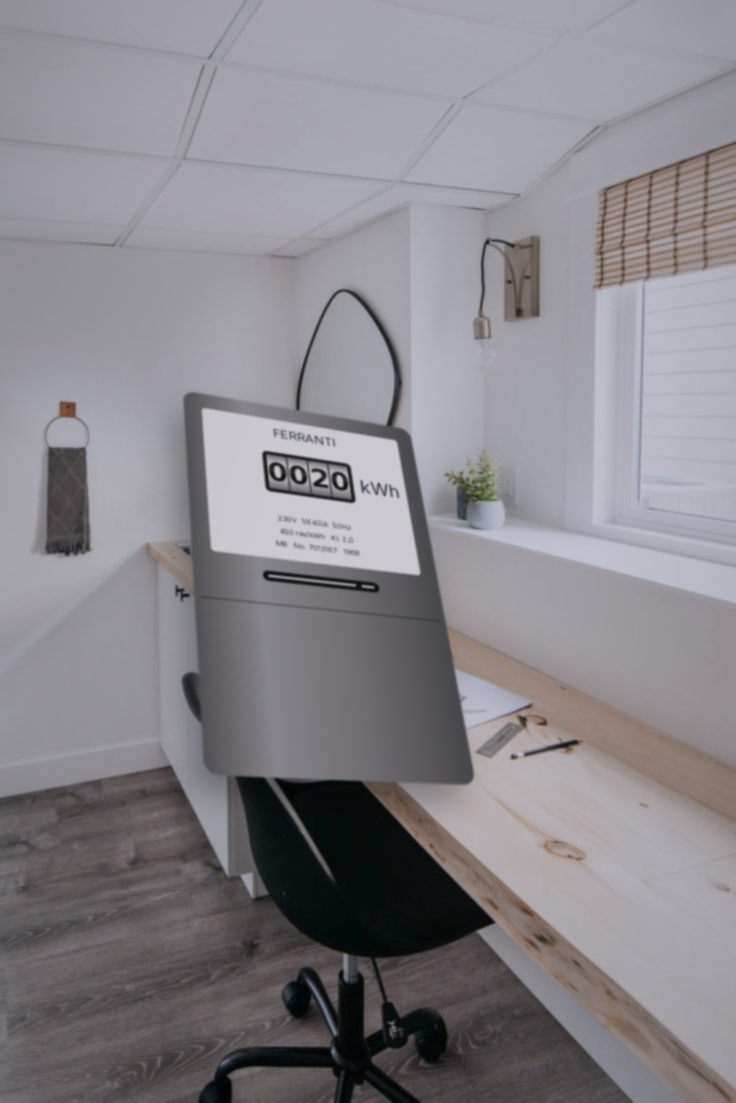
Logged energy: 20 kWh
